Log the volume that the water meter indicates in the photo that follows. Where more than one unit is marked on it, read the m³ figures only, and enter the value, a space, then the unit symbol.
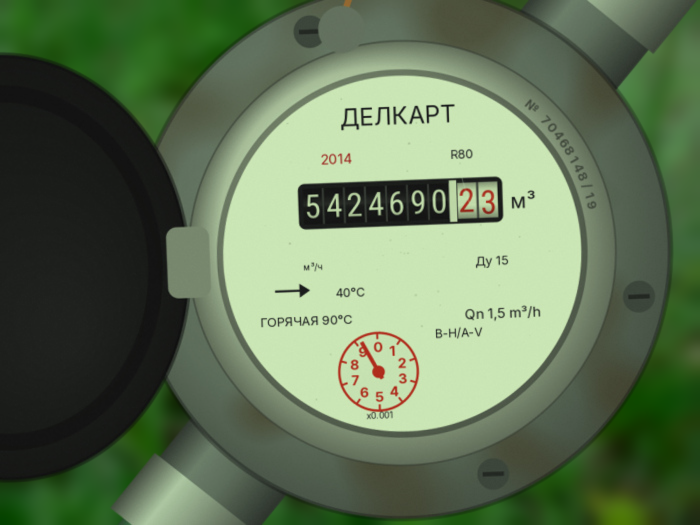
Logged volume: 5424690.229 m³
